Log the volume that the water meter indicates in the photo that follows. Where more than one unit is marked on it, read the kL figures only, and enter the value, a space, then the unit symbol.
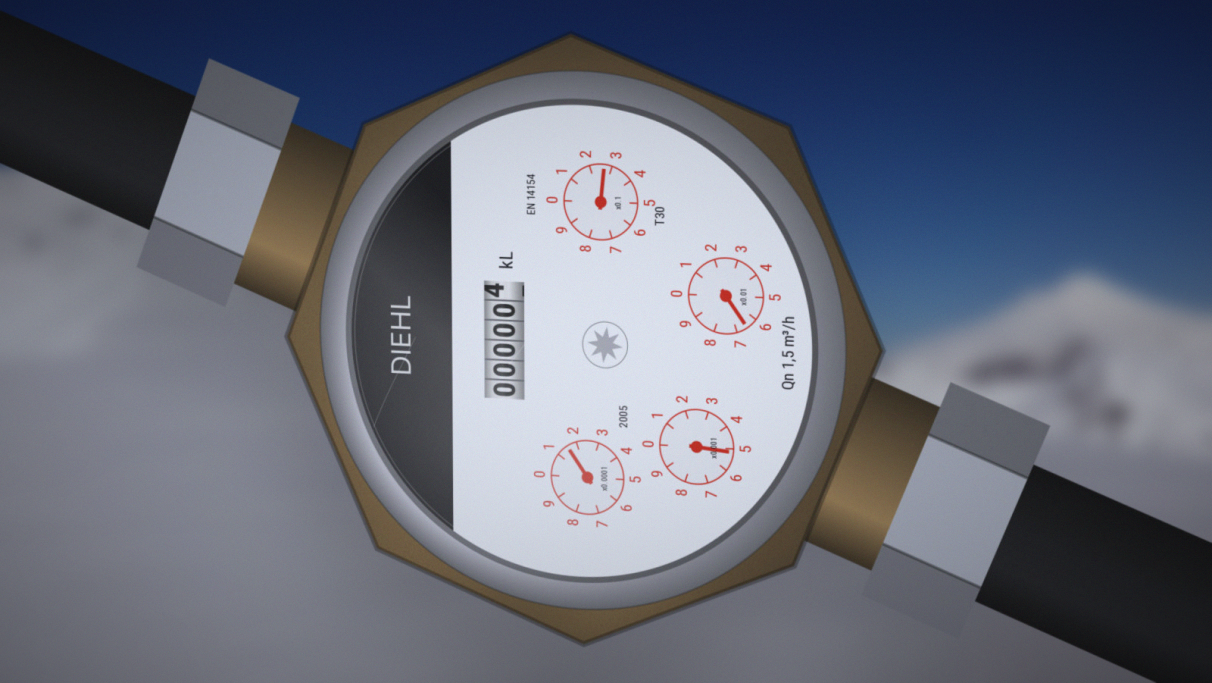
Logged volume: 4.2651 kL
